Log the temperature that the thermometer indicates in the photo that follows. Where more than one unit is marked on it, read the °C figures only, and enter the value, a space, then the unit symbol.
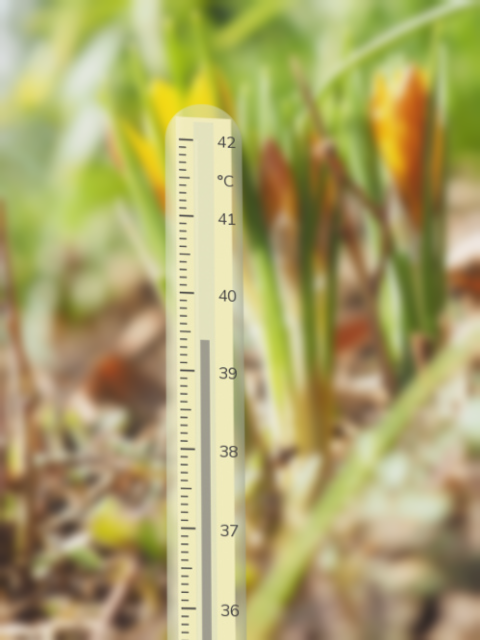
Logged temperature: 39.4 °C
